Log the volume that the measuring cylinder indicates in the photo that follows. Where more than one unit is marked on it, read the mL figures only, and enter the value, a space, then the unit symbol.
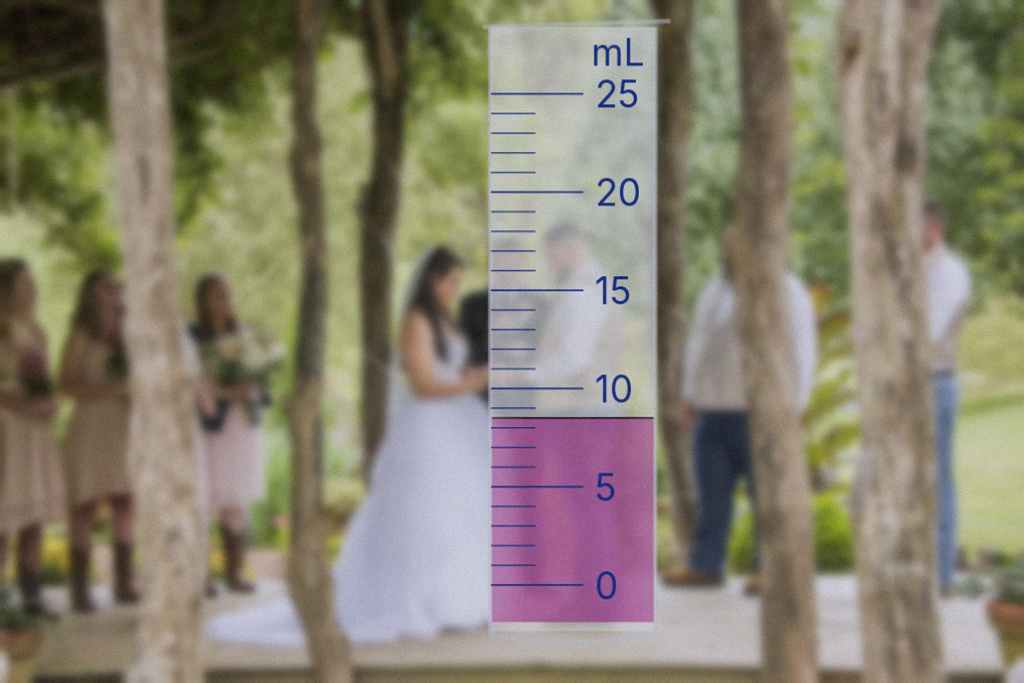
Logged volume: 8.5 mL
